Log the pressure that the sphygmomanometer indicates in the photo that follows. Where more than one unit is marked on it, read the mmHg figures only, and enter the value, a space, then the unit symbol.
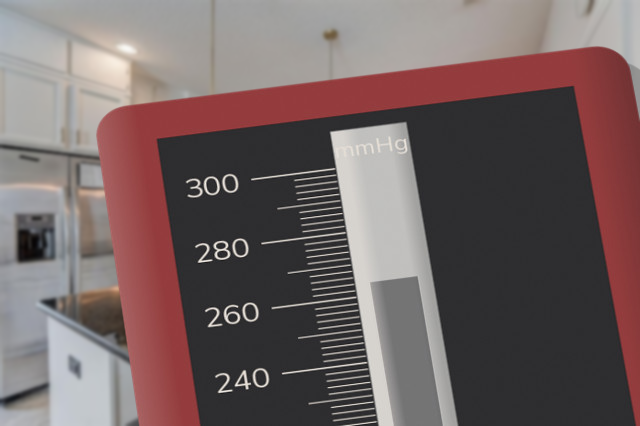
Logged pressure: 264 mmHg
